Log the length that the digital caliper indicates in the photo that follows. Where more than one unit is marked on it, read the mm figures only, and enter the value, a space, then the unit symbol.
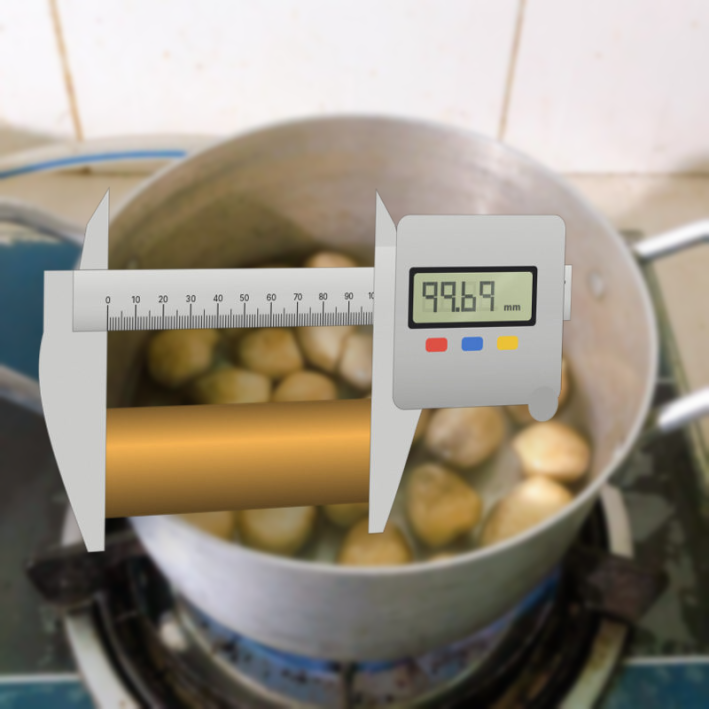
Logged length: 99.69 mm
